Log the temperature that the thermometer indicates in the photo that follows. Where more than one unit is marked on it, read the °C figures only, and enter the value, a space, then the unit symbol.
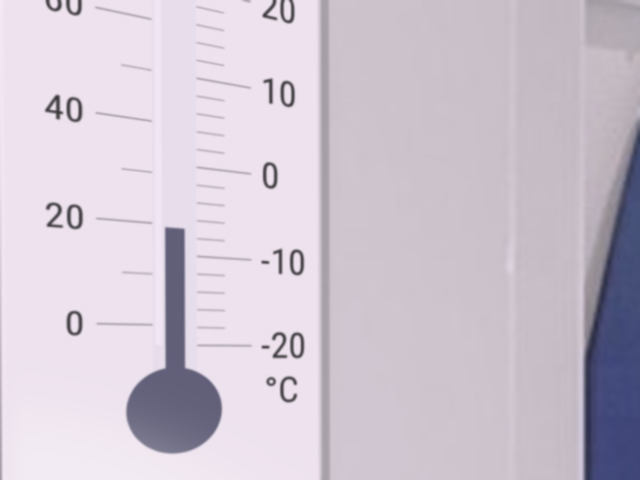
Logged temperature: -7 °C
